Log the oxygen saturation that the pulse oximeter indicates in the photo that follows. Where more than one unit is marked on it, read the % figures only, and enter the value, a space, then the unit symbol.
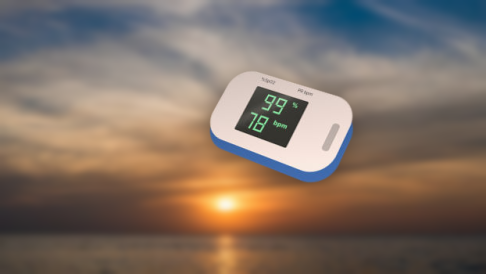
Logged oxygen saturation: 99 %
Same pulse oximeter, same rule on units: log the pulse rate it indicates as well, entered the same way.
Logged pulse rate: 78 bpm
